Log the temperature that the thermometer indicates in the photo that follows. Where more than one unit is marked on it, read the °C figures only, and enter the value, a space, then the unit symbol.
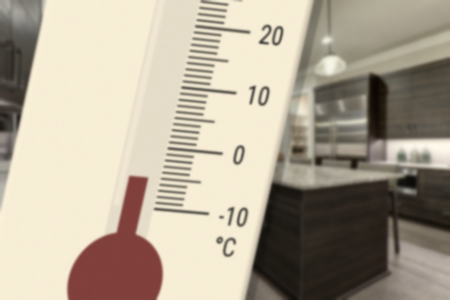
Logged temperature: -5 °C
